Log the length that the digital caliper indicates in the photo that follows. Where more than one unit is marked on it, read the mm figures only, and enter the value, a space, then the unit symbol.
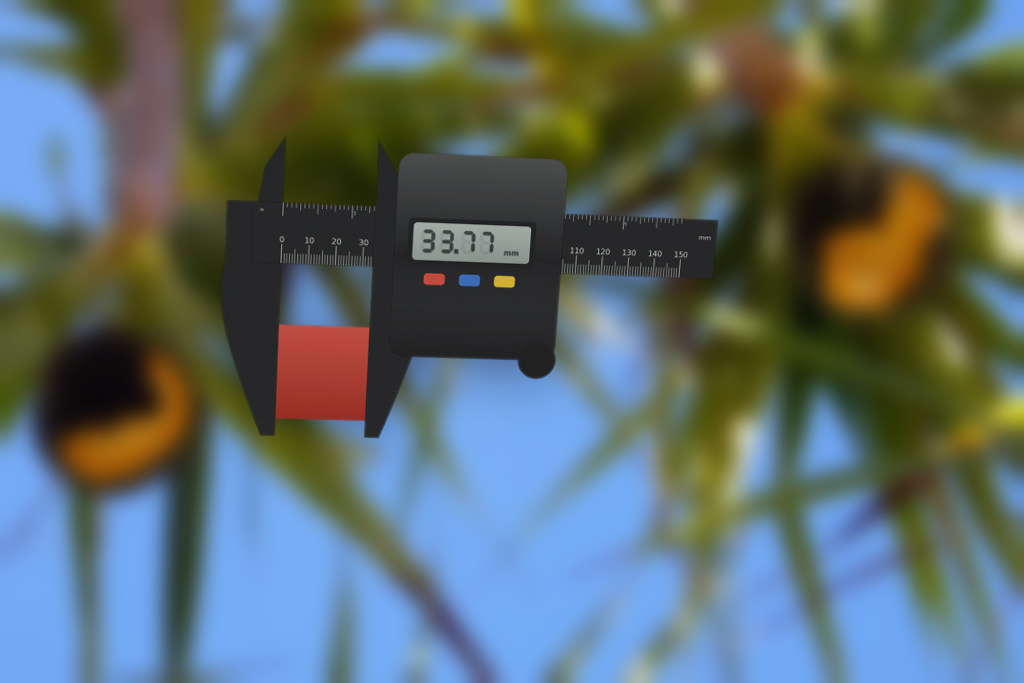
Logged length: 33.77 mm
